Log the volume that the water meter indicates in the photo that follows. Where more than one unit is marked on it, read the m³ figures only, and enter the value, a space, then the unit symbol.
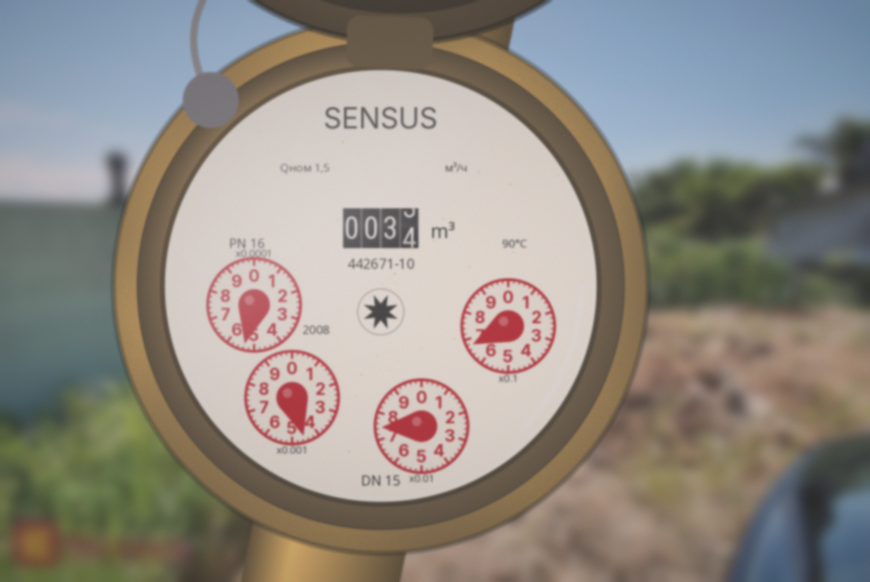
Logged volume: 33.6745 m³
